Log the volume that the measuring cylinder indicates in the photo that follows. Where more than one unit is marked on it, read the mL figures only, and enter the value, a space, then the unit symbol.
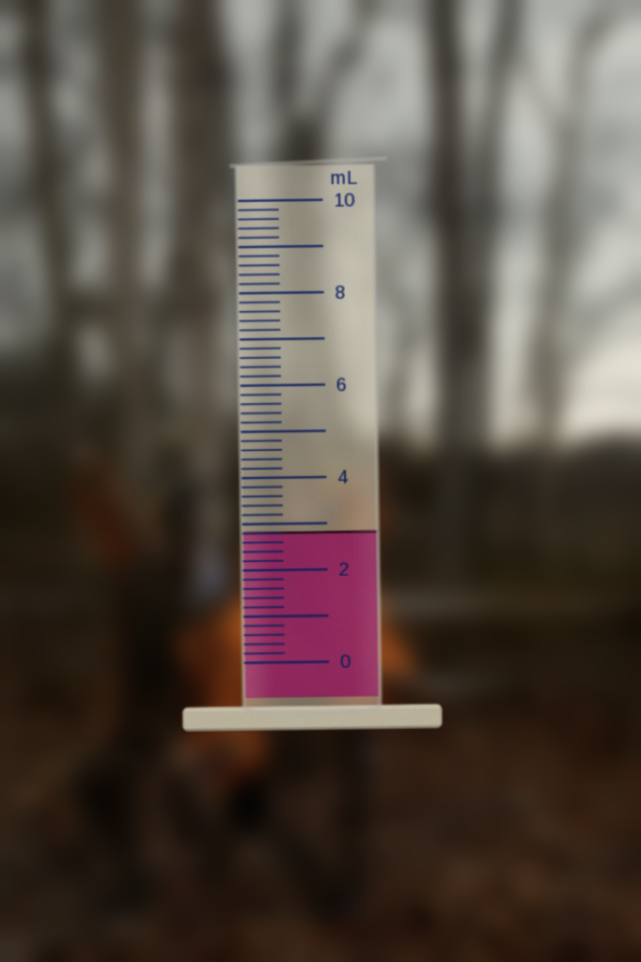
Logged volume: 2.8 mL
